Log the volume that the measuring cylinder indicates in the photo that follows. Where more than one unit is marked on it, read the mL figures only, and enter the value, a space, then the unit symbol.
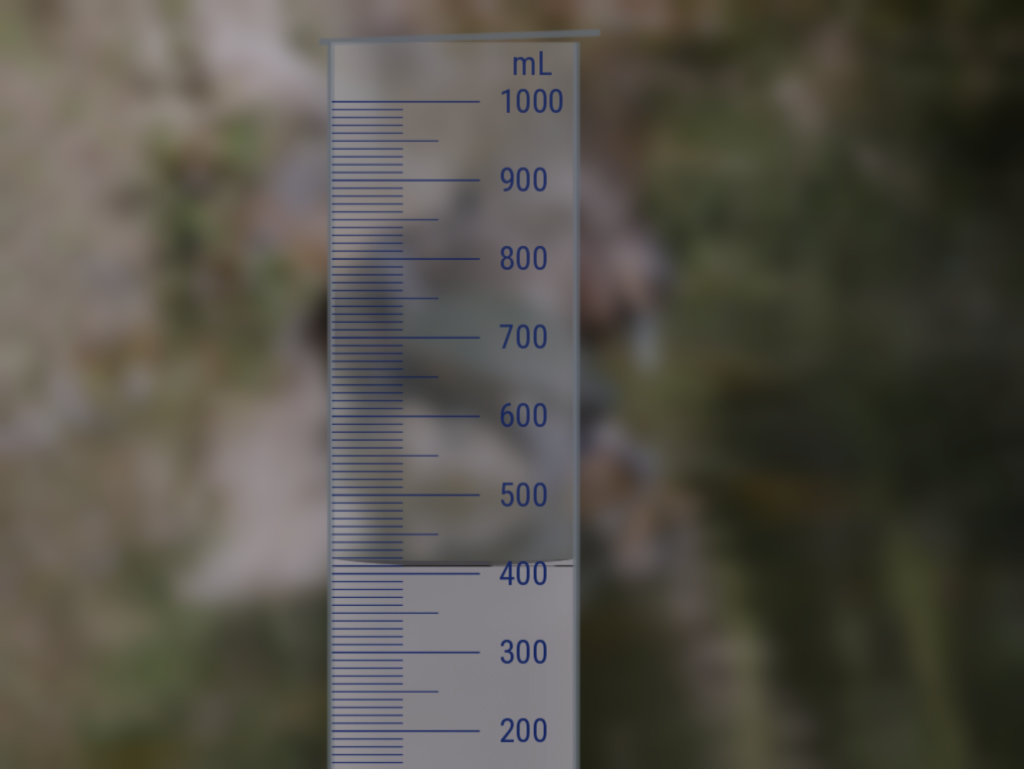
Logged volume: 410 mL
